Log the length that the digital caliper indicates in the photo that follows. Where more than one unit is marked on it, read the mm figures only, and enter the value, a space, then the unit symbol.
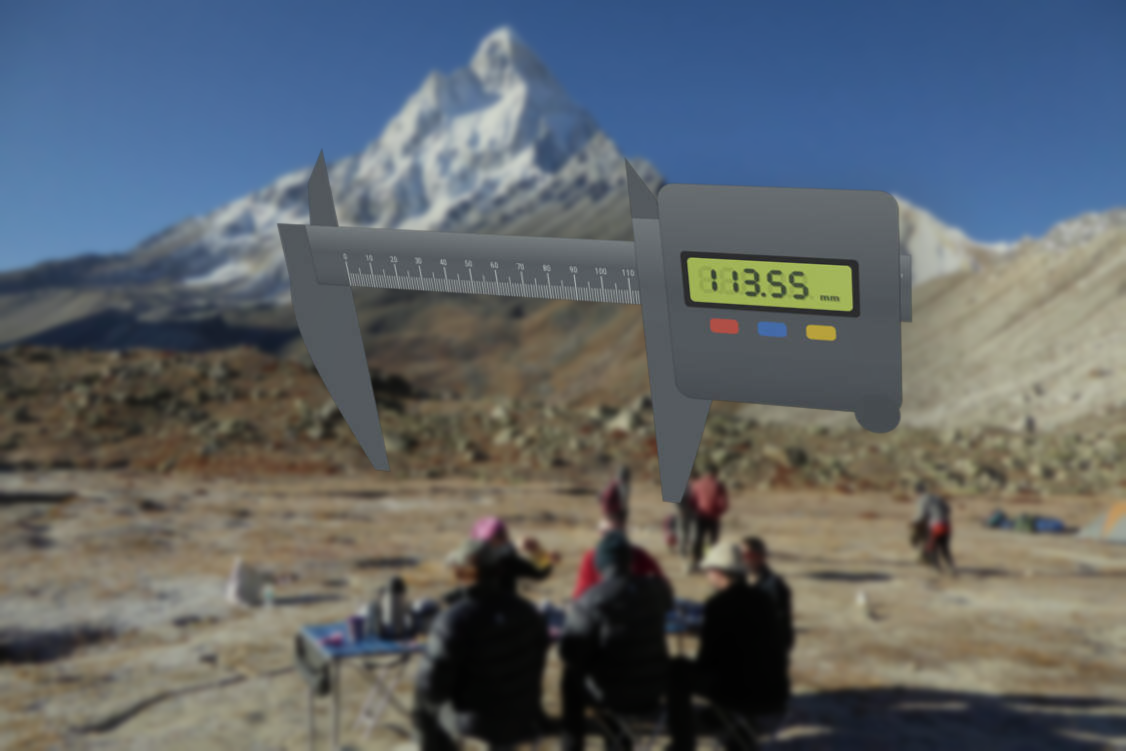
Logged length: 113.55 mm
